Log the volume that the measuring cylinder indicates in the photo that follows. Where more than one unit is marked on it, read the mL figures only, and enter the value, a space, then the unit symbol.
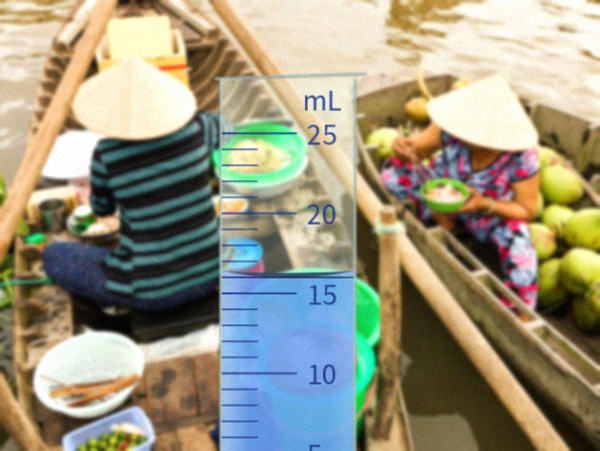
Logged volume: 16 mL
